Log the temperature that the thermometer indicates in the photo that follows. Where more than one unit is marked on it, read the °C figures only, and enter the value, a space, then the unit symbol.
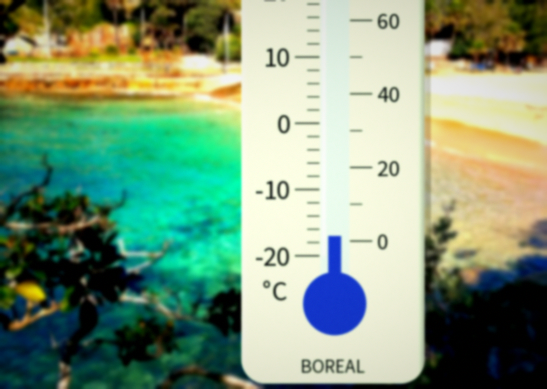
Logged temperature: -17 °C
